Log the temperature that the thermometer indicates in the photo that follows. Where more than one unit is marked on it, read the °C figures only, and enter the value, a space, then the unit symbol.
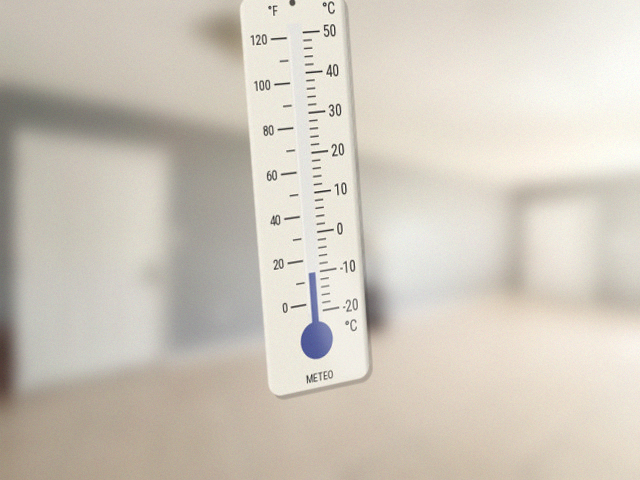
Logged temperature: -10 °C
